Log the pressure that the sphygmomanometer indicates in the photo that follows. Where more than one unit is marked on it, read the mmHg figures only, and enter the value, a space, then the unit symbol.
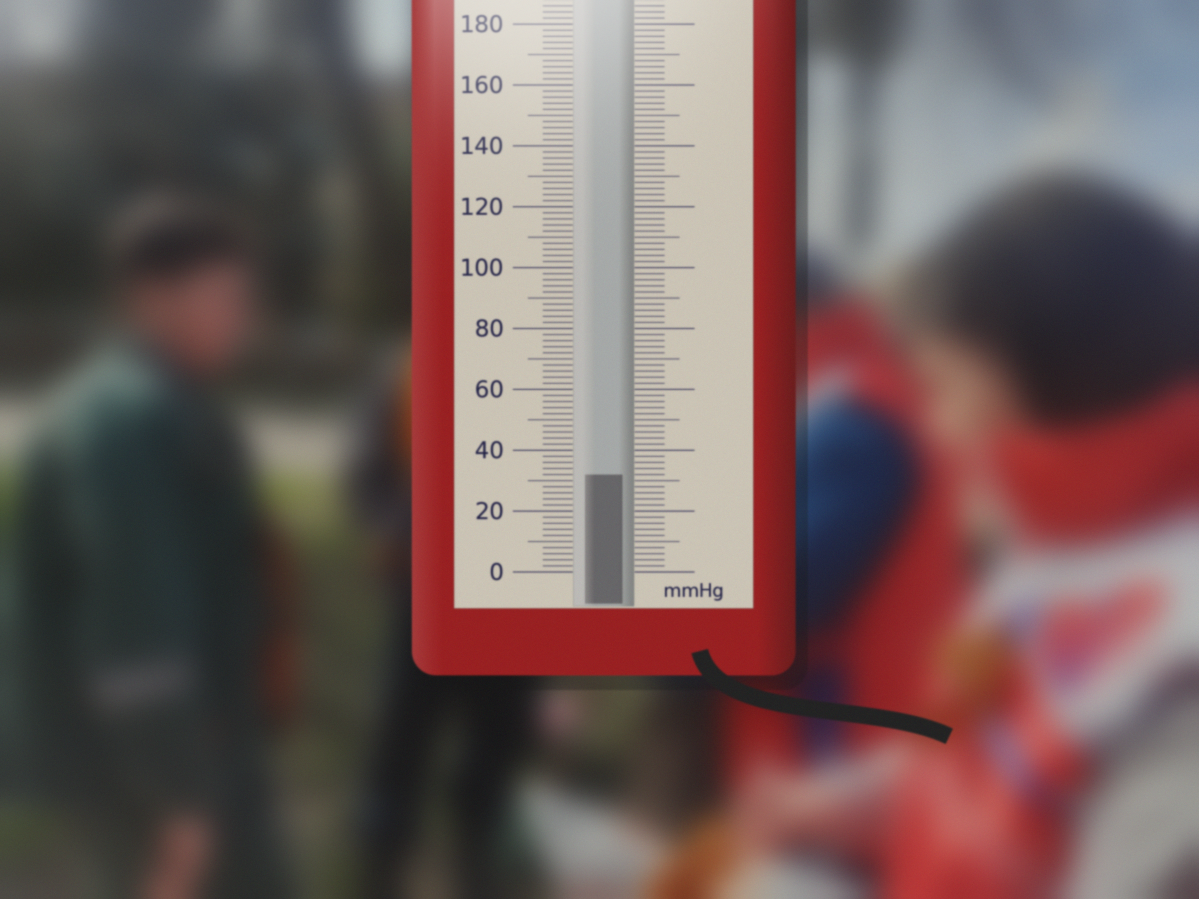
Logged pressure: 32 mmHg
